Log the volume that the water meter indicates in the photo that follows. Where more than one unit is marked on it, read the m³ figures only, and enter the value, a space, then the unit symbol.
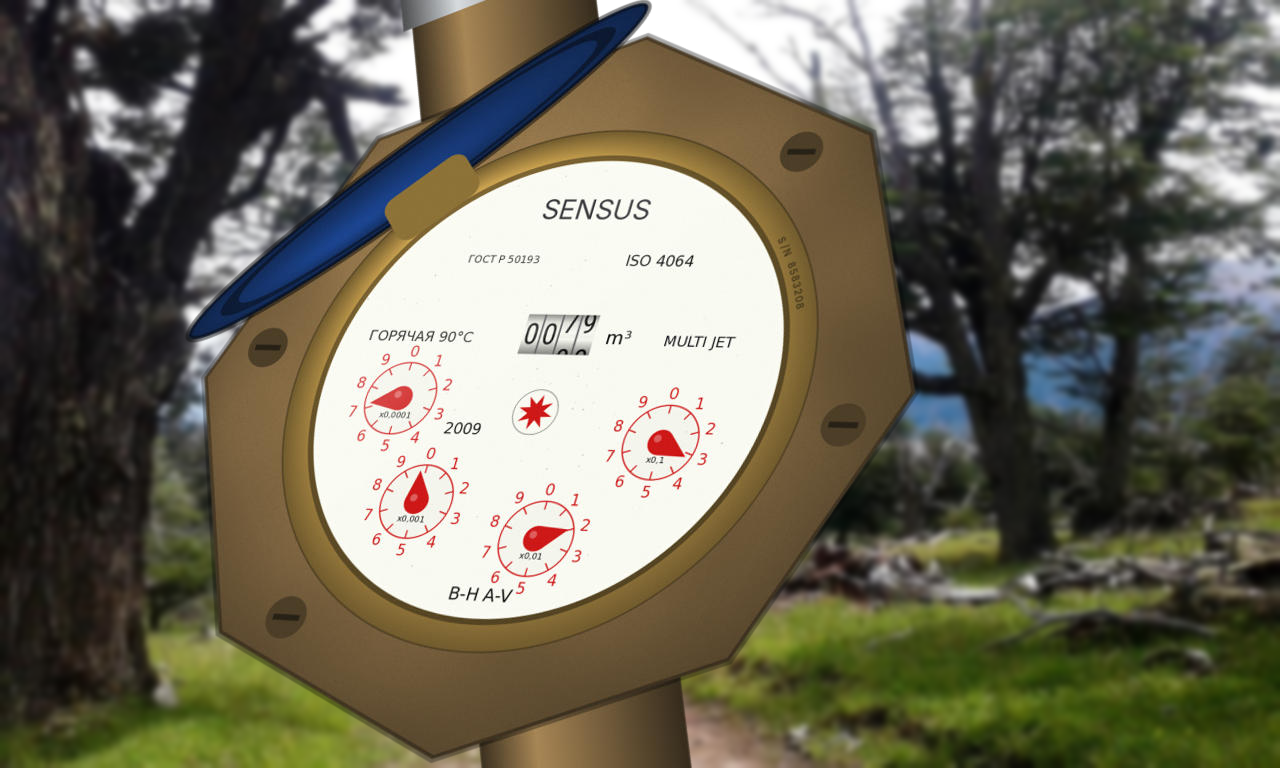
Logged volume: 79.3197 m³
